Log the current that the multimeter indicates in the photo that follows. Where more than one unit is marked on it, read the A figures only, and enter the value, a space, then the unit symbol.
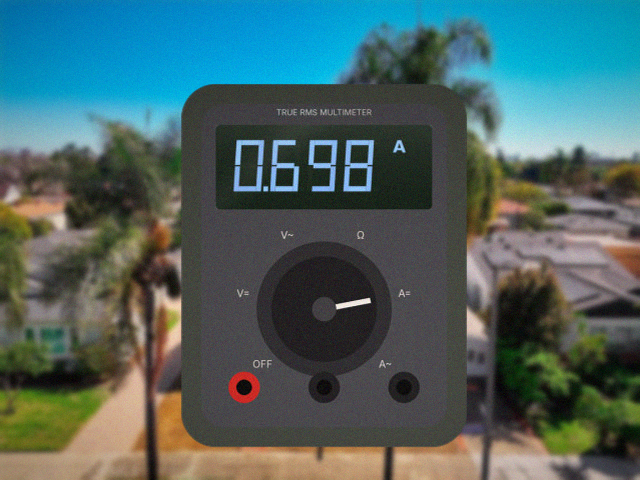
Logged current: 0.698 A
